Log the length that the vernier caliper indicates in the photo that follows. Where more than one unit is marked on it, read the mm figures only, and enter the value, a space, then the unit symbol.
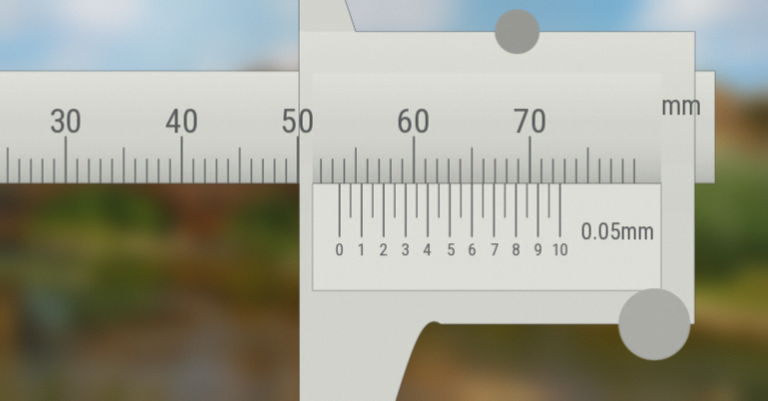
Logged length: 53.6 mm
